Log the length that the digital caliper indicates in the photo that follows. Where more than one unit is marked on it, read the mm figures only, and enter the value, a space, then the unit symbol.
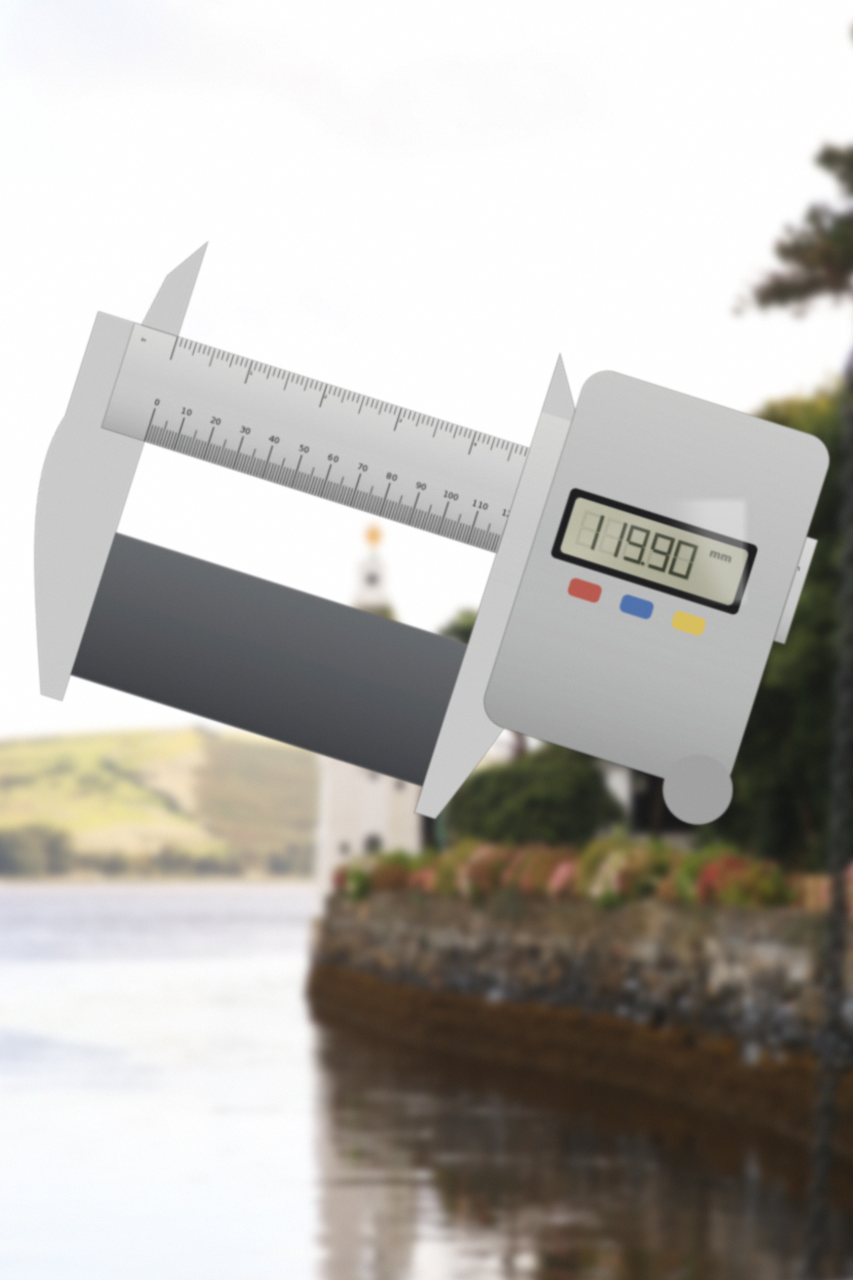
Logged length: 119.90 mm
